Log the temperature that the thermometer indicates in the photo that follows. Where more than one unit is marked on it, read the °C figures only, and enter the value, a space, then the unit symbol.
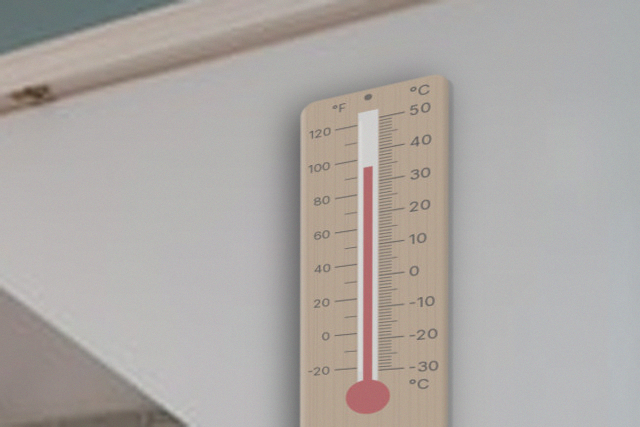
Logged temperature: 35 °C
